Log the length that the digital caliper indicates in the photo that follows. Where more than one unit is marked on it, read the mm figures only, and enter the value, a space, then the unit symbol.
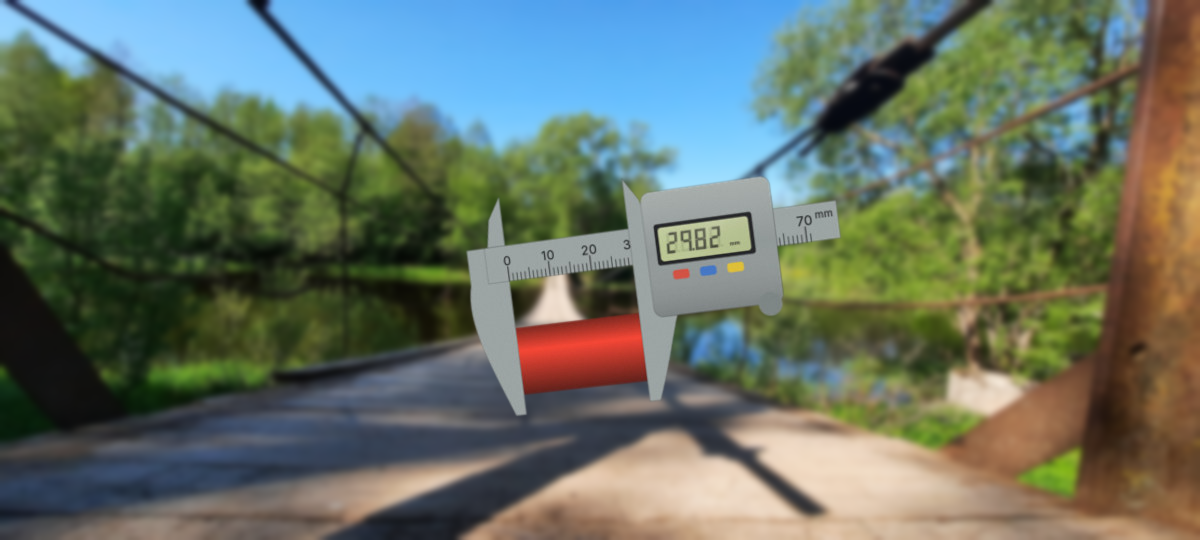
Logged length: 29.82 mm
